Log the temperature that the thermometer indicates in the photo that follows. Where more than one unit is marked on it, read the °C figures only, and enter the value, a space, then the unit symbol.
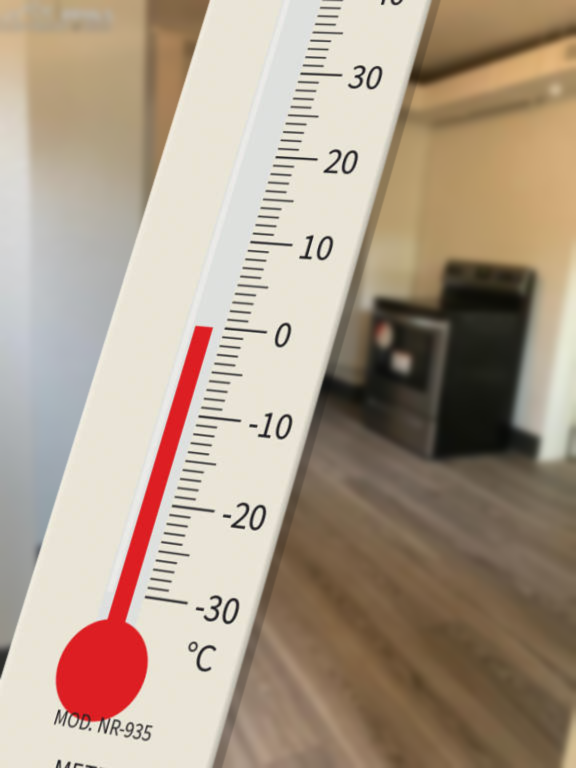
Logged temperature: 0 °C
